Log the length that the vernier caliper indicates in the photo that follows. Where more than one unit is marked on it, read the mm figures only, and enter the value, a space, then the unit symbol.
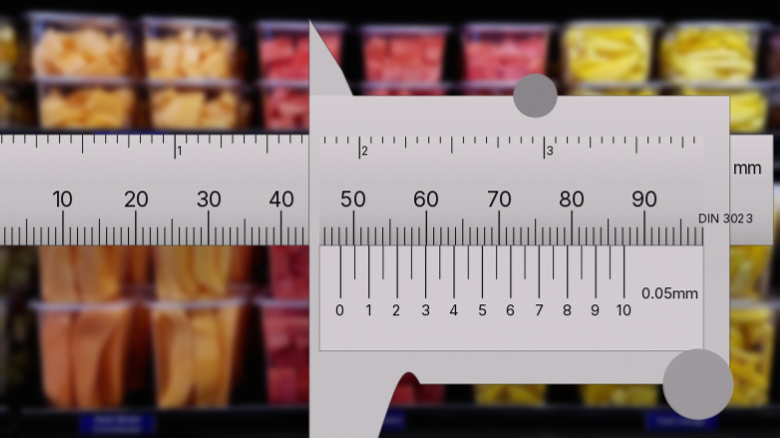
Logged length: 48.2 mm
